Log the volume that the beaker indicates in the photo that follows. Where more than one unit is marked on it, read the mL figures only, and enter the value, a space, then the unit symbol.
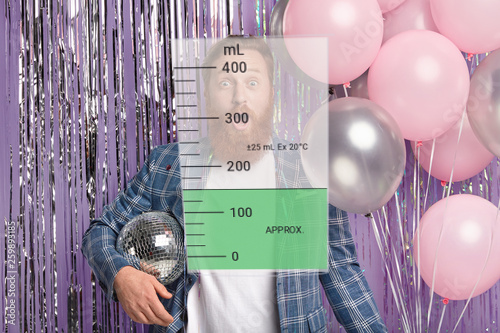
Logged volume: 150 mL
